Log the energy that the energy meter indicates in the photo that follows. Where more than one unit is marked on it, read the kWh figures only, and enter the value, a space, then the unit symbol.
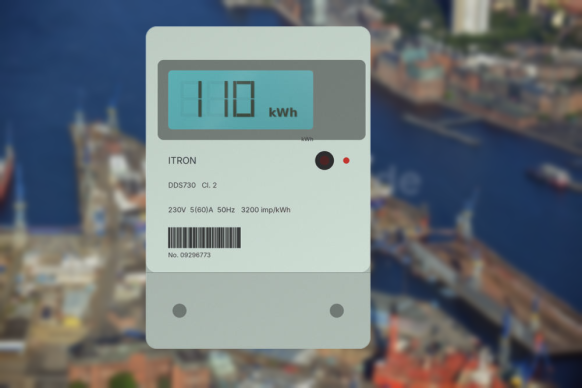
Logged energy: 110 kWh
